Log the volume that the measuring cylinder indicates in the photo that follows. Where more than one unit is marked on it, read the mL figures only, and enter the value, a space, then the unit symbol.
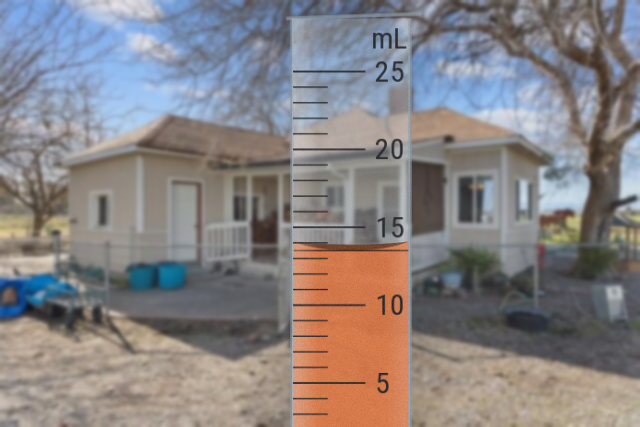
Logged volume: 13.5 mL
